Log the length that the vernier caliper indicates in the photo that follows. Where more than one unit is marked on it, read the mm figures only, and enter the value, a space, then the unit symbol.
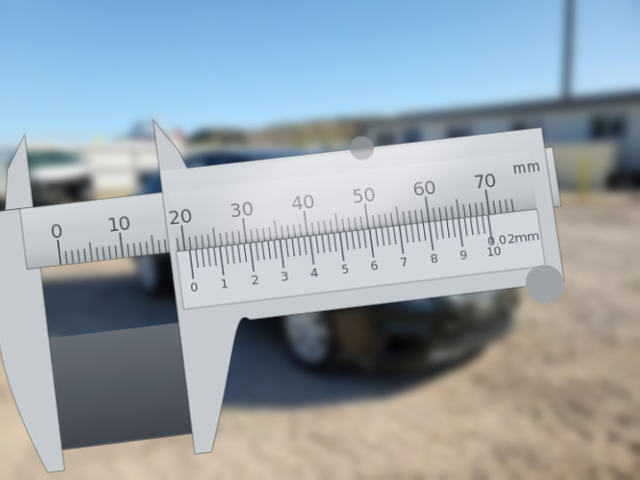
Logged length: 20.8 mm
